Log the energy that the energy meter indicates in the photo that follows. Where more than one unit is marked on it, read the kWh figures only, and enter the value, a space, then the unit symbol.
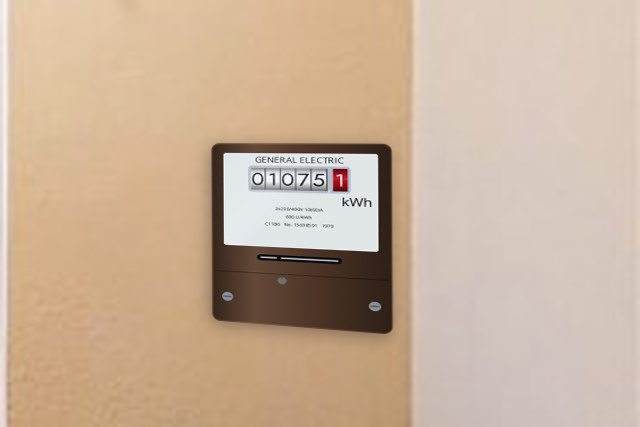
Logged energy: 1075.1 kWh
